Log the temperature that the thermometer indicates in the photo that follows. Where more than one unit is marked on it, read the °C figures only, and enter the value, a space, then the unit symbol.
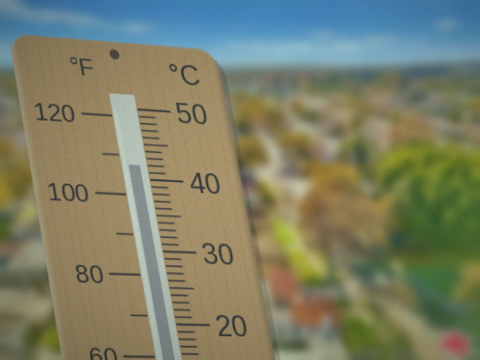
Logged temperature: 42 °C
